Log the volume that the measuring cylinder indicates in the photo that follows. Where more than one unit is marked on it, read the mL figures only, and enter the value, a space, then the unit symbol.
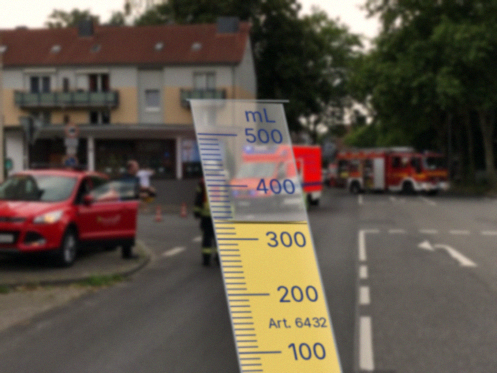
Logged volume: 330 mL
